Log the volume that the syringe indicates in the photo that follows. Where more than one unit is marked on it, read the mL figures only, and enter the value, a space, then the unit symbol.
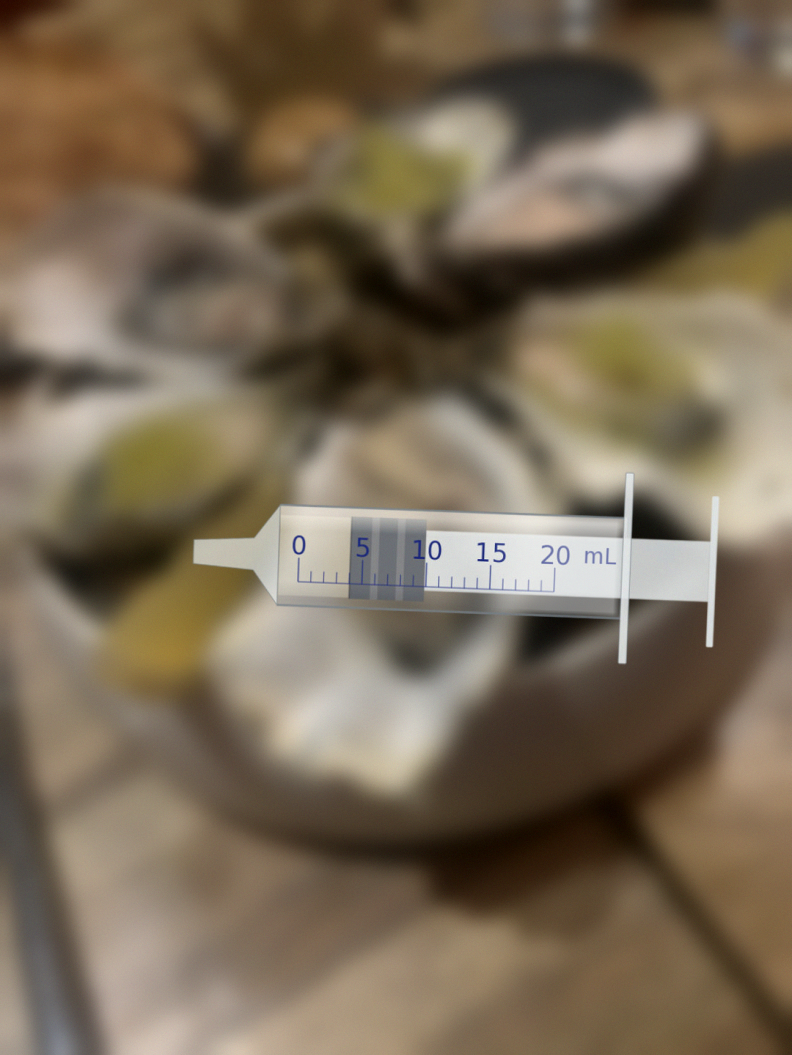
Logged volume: 4 mL
